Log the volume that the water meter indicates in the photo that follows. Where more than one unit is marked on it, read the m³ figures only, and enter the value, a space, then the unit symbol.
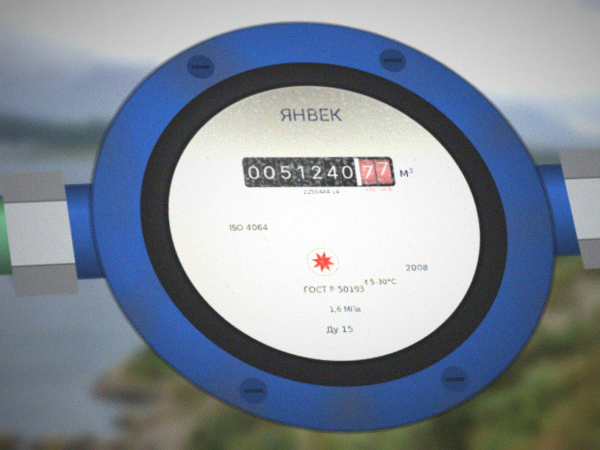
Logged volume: 51240.77 m³
